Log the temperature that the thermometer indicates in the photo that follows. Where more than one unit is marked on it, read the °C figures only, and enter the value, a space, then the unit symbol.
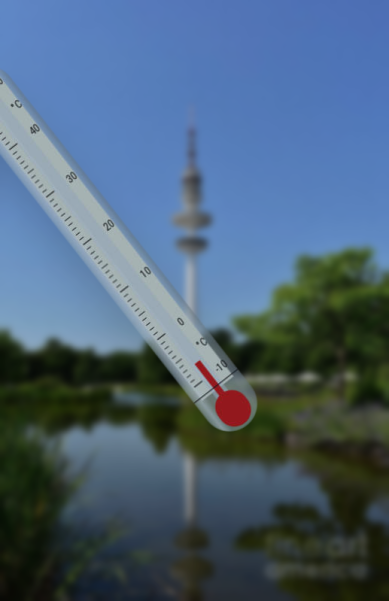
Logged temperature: -7 °C
